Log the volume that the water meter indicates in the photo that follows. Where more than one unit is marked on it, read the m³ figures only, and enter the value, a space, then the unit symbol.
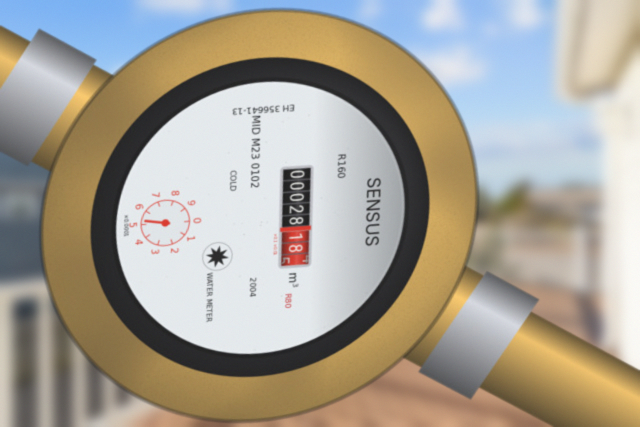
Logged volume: 28.1845 m³
